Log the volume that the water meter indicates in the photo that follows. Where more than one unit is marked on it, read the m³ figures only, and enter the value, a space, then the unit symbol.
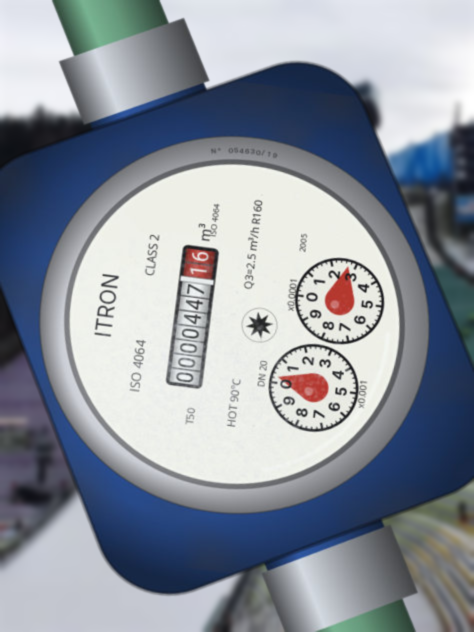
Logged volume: 447.1602 m³
